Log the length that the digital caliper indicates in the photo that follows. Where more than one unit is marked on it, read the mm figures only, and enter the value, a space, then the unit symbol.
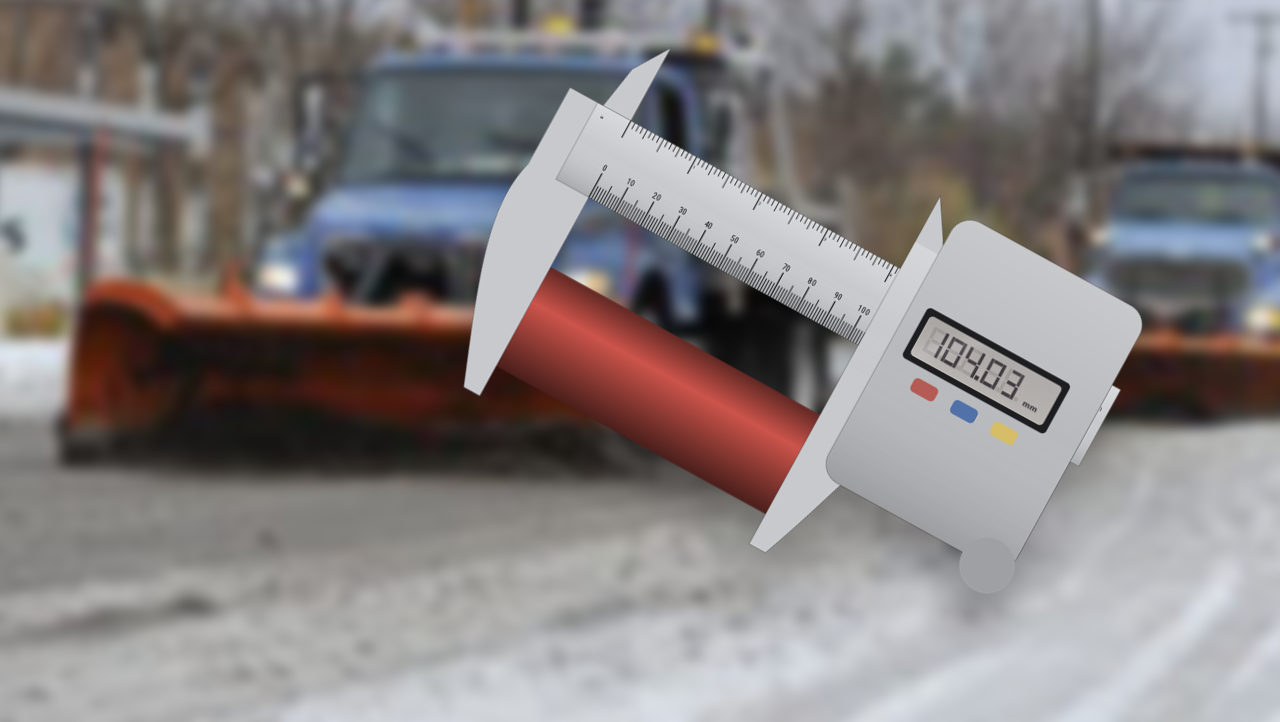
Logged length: 104.03 mm
